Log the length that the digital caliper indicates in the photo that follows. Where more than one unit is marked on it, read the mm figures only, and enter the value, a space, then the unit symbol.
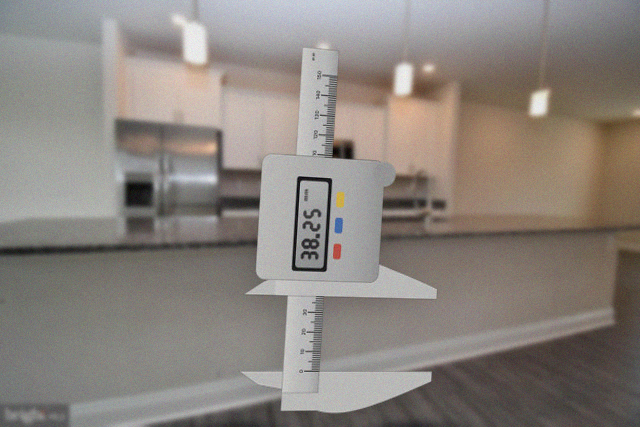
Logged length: 38.25 mm
